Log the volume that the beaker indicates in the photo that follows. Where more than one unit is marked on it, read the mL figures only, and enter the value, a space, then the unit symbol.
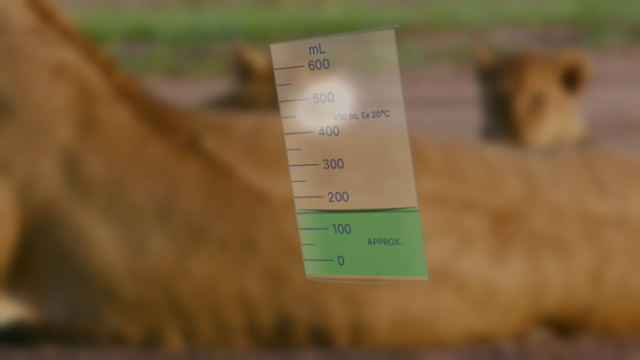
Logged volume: 150 mL
